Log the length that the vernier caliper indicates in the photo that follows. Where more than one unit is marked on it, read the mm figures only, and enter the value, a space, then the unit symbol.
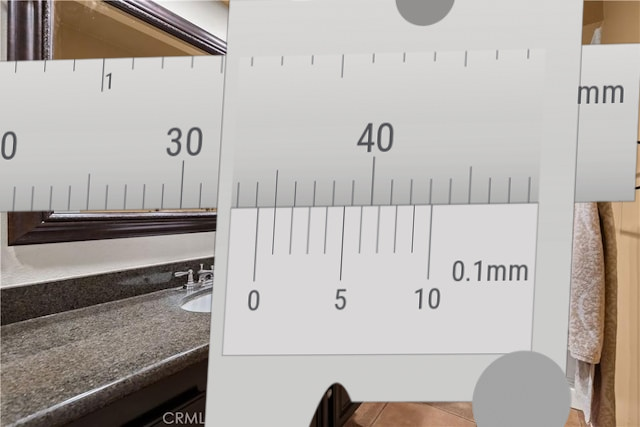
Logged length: 34.1 mm
